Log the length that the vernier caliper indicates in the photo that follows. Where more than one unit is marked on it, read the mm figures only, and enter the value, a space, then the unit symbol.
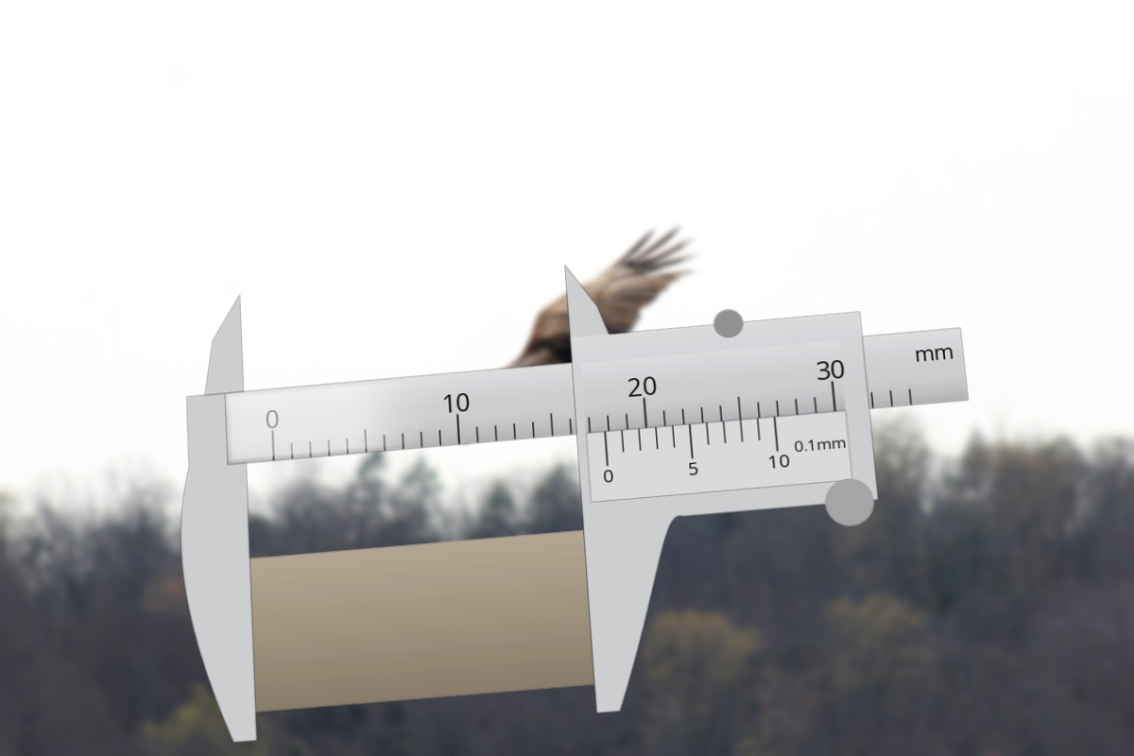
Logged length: 17.8 mm
